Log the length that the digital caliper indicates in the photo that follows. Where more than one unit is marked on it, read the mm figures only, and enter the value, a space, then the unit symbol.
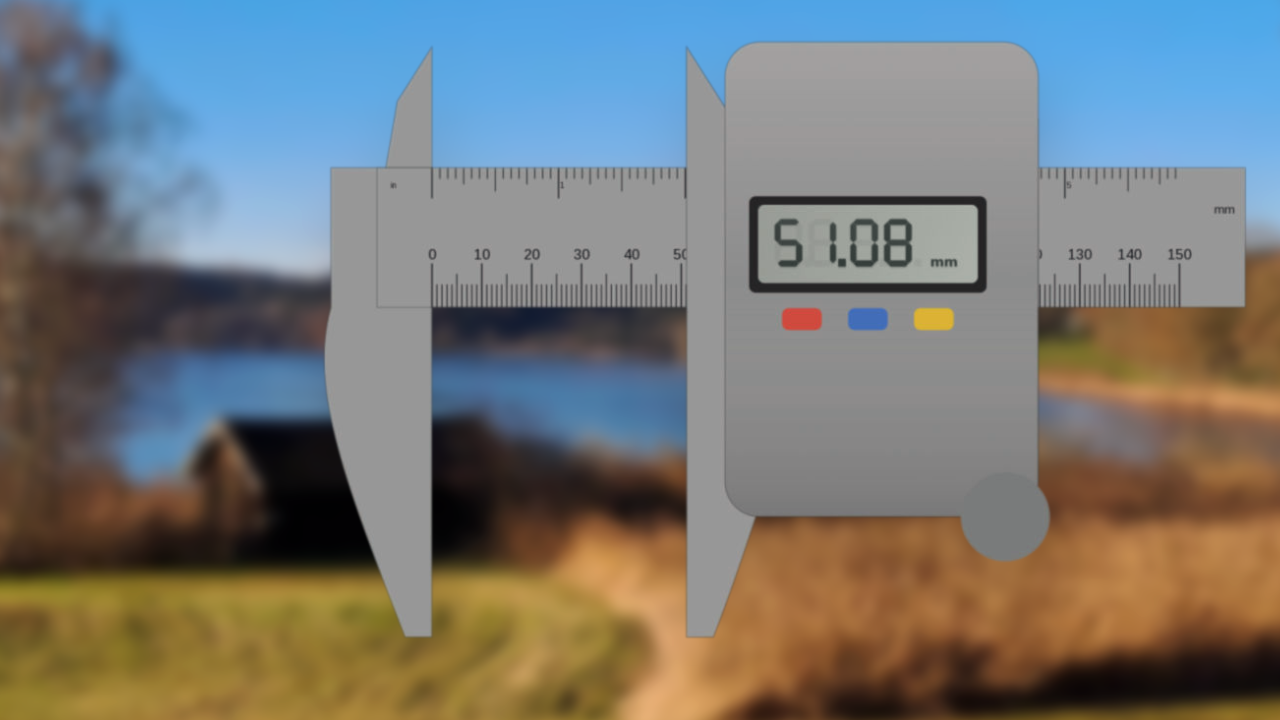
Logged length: 51.08 mm
